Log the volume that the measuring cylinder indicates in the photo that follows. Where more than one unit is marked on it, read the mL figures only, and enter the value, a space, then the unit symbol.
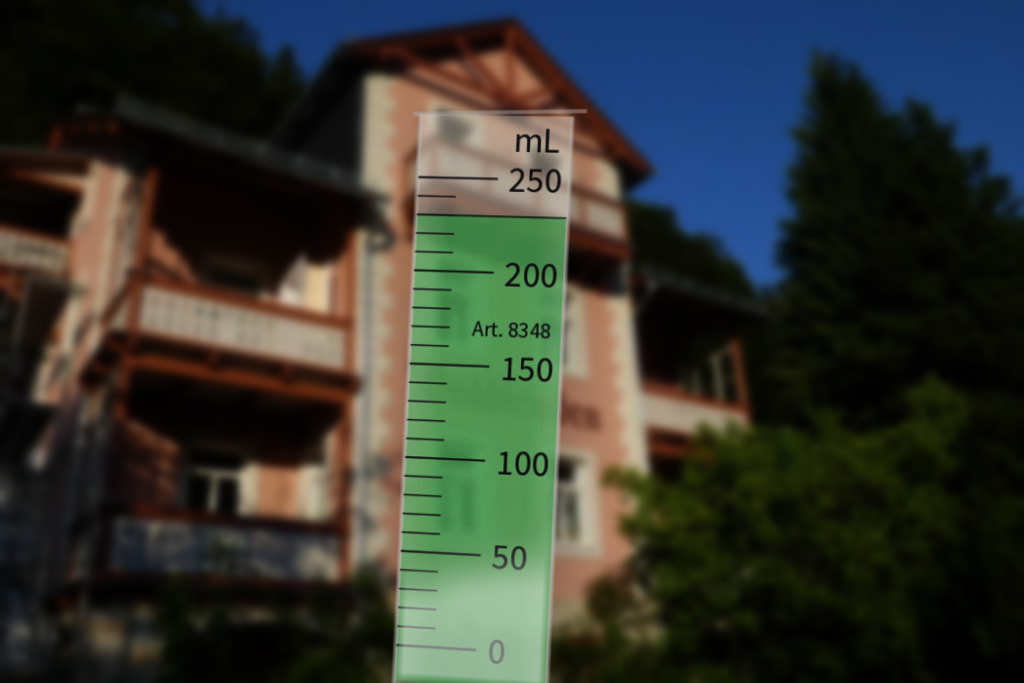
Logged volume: 230 mL
